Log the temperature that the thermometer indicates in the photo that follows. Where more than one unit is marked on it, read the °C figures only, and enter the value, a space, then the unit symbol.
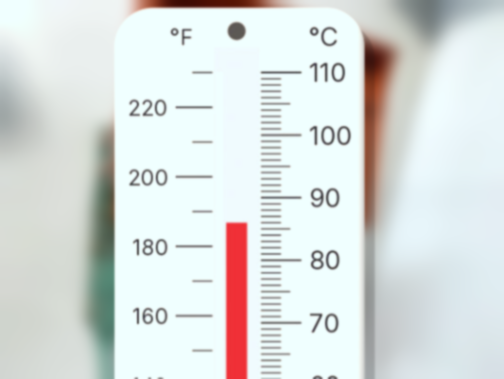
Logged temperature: 86 °C
